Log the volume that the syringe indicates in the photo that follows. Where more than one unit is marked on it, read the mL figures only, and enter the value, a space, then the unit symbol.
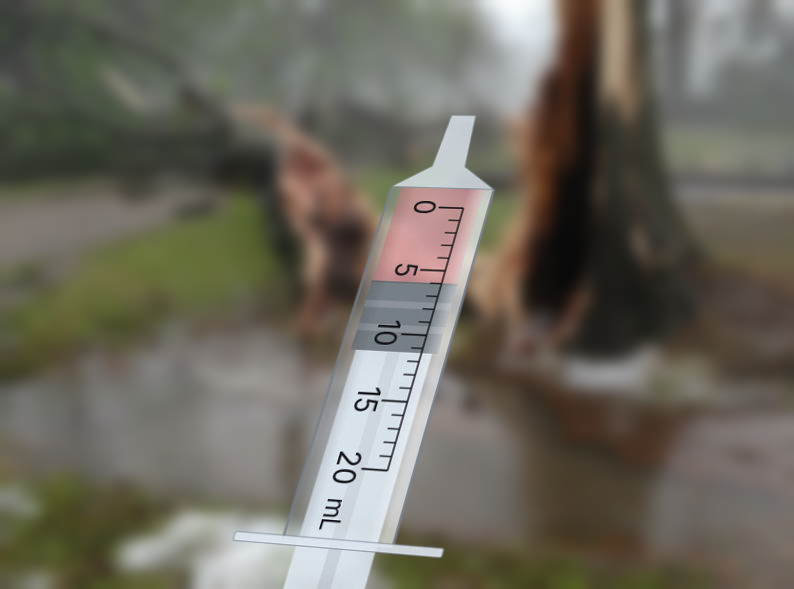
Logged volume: 6 mL
